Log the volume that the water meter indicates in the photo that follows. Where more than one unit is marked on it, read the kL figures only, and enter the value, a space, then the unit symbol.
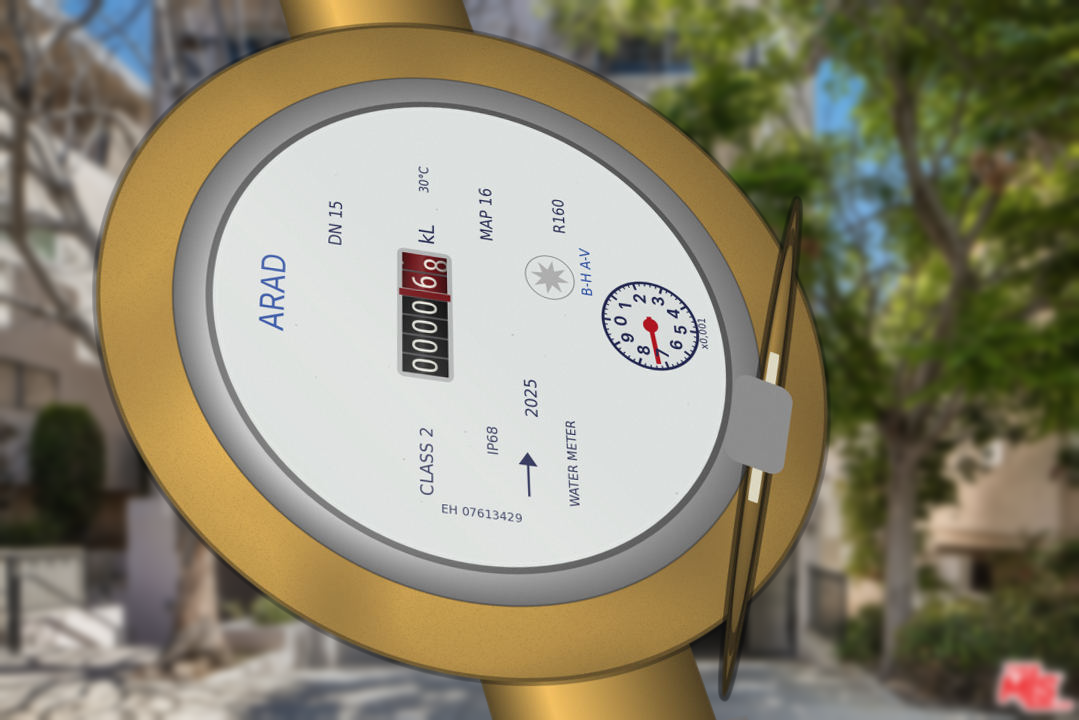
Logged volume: 0.677 kL
